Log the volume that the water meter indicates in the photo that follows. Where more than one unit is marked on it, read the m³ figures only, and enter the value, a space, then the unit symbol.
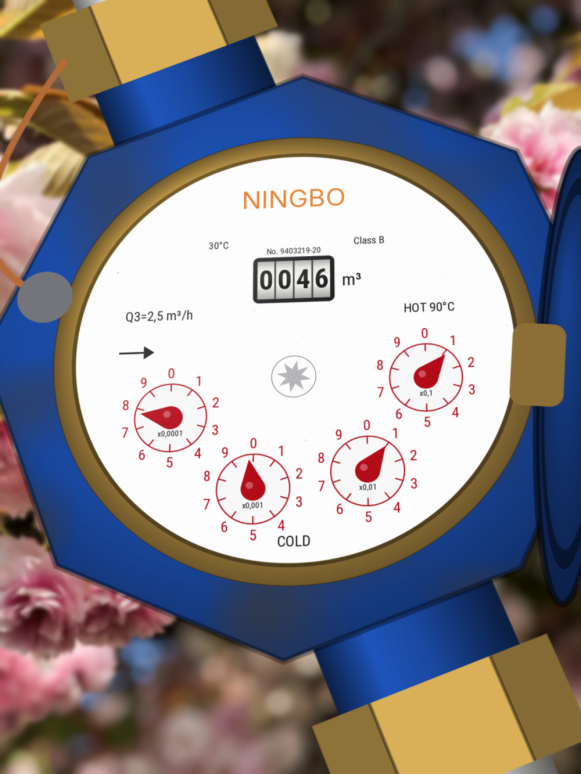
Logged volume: 46.1097 m³
